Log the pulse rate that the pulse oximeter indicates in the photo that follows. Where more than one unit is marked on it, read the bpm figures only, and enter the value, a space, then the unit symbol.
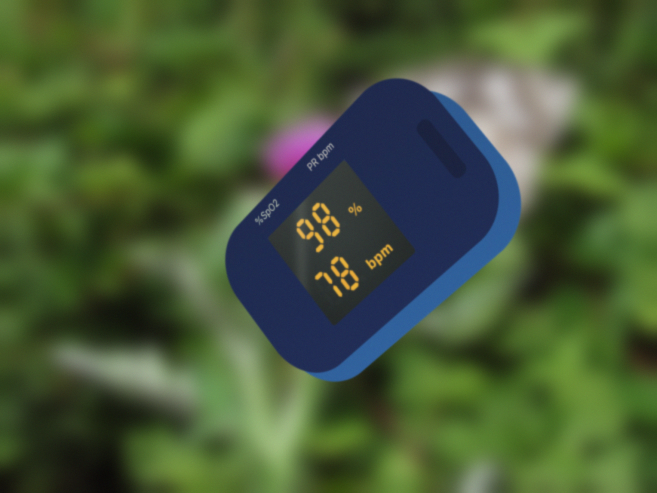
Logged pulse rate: 78 bpm
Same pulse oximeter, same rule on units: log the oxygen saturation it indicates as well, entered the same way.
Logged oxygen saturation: 98 %
